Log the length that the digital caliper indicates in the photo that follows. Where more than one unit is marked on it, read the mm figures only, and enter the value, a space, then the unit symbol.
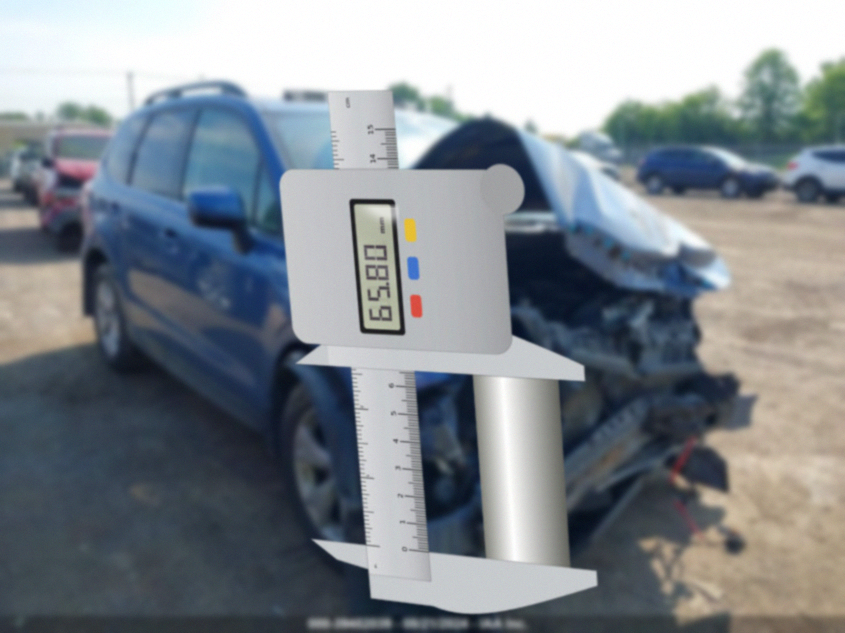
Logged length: 65.80 mm
